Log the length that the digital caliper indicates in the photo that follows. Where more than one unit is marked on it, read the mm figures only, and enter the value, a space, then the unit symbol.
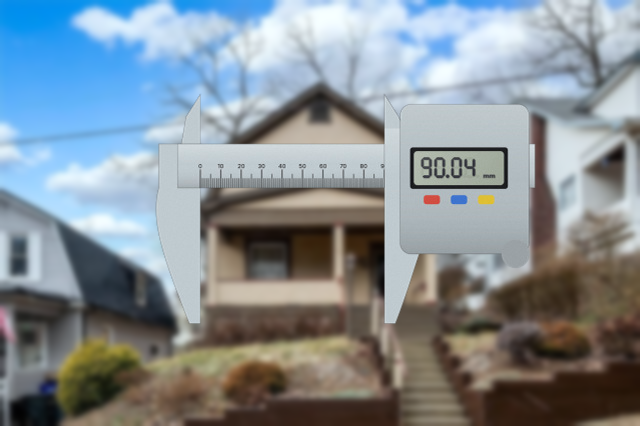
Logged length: 90.04 mm
